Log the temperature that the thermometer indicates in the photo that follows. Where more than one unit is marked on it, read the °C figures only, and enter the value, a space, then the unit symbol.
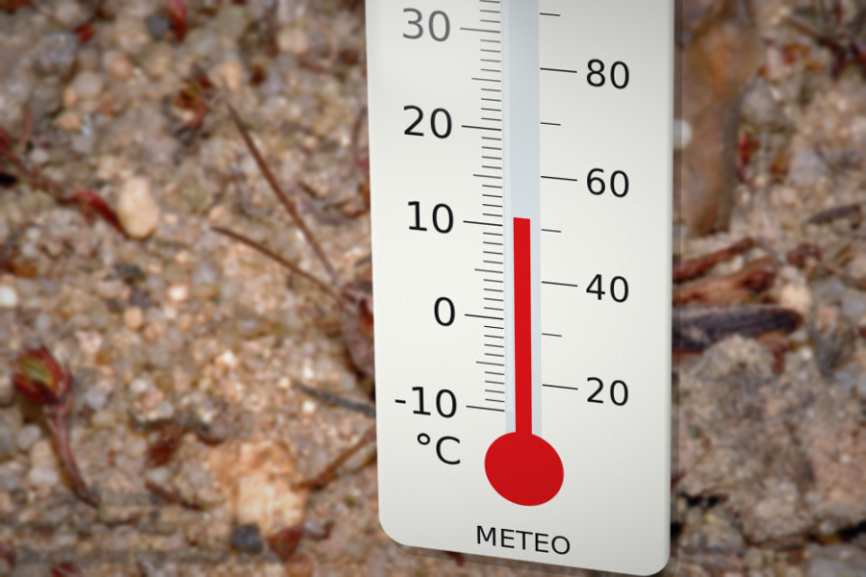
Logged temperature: 11 °C
